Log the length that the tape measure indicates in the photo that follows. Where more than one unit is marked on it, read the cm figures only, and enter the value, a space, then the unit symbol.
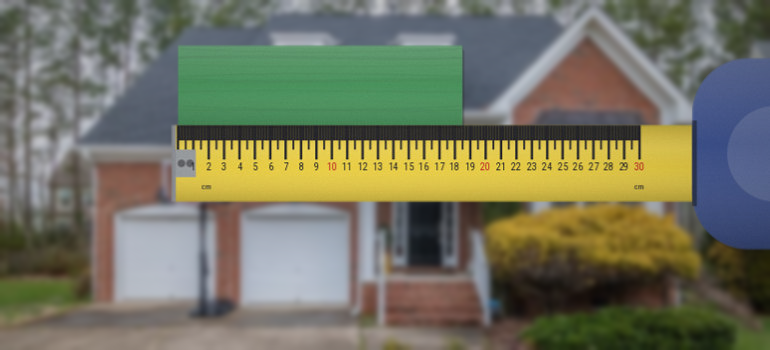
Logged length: 18.5 cm
